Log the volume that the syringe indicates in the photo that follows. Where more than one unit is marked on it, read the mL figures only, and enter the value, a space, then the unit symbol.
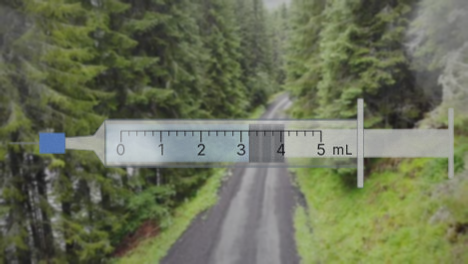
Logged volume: 3.2 mL
